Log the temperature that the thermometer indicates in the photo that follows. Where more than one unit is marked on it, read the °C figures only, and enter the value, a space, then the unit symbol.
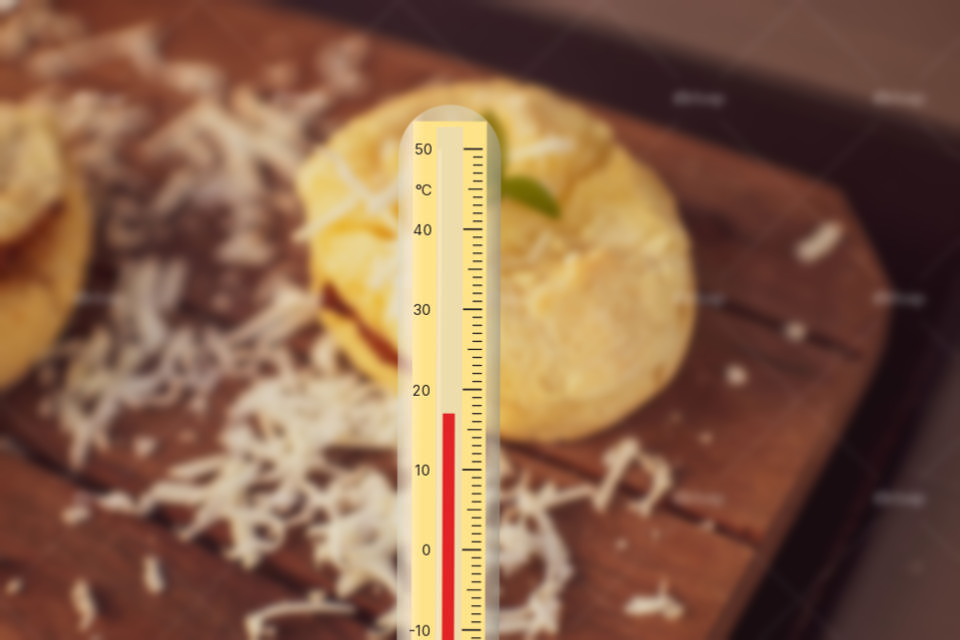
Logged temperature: 17 °C
